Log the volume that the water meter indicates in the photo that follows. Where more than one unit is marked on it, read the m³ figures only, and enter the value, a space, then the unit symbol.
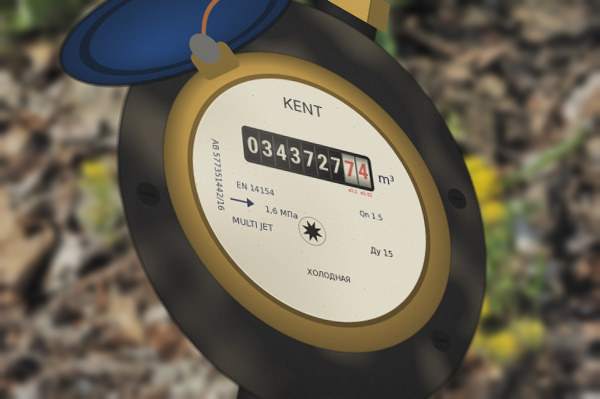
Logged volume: 343727.74 m³
